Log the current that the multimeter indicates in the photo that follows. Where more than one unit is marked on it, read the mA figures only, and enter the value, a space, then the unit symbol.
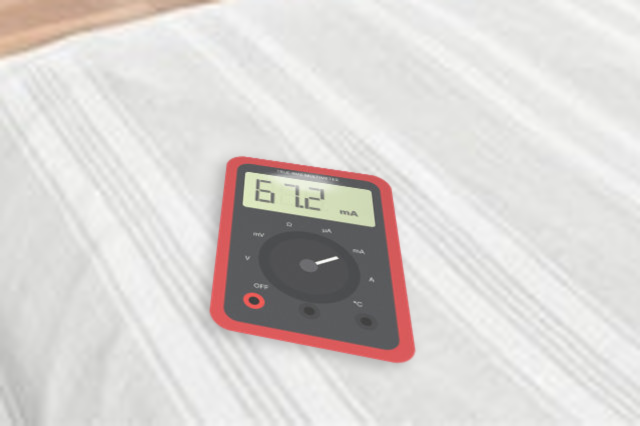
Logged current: 67.2 mA
